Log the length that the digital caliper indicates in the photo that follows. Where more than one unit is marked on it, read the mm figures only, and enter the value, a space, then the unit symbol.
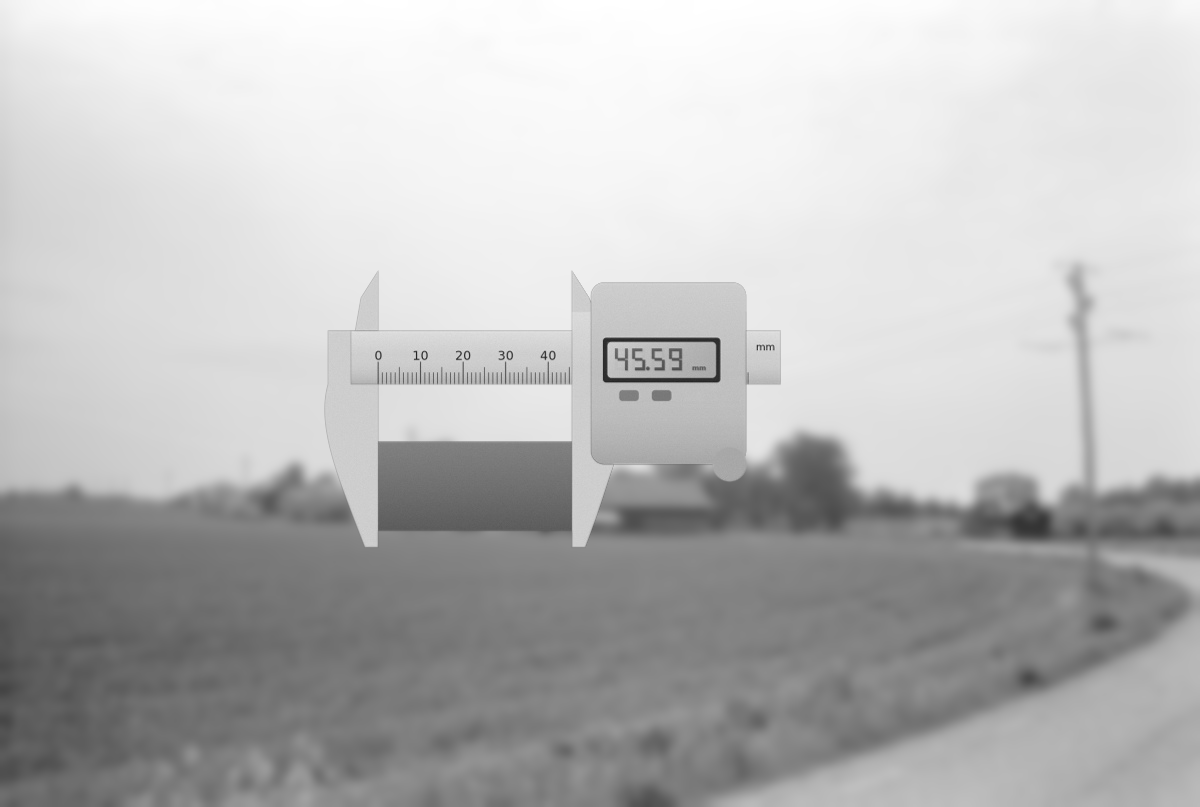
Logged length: 45.59 mm
